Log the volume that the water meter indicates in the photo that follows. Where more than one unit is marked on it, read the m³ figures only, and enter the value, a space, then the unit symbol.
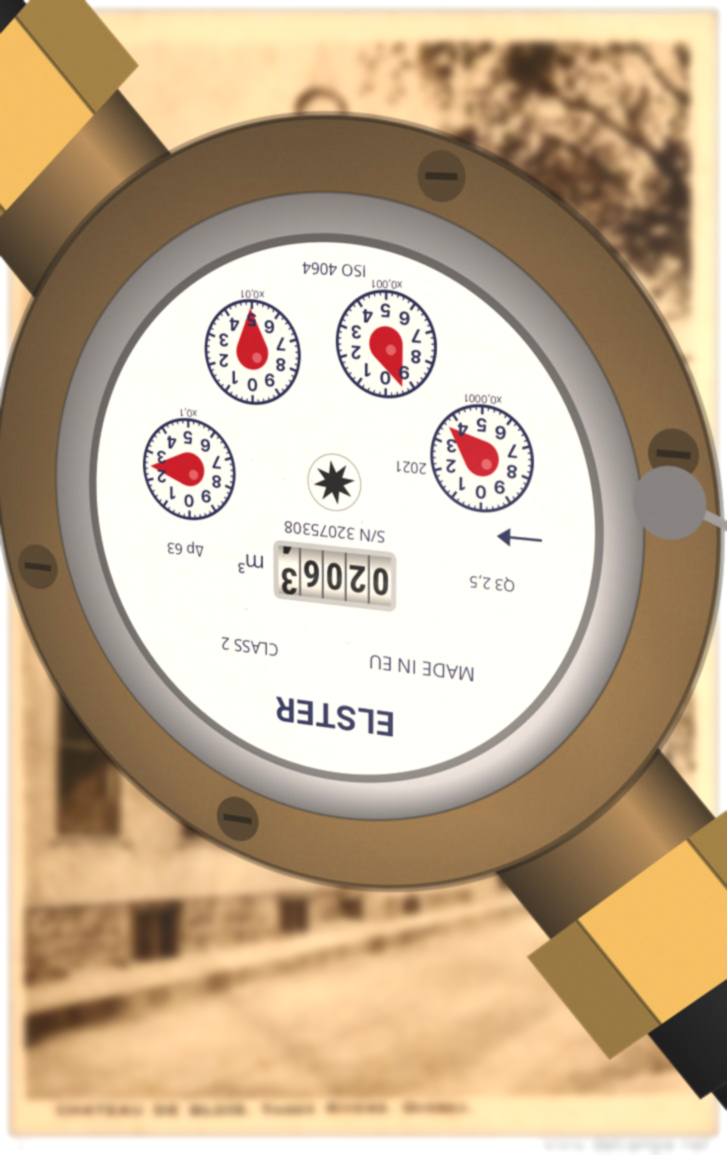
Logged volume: 2063.2493 m³
